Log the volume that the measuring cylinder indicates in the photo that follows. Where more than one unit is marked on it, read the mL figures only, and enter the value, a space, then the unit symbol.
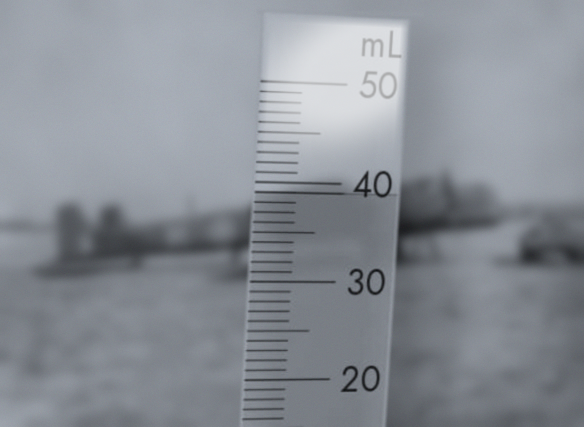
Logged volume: 39 mL
